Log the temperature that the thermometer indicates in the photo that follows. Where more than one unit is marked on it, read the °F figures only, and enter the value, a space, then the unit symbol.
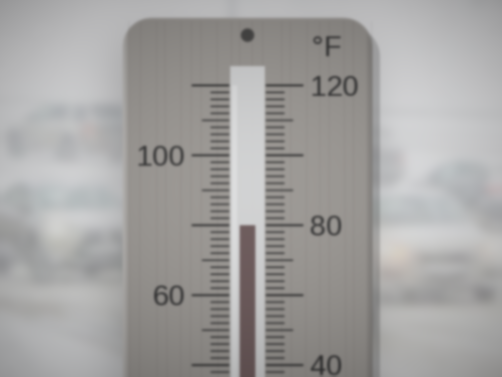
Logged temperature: 80 °F
